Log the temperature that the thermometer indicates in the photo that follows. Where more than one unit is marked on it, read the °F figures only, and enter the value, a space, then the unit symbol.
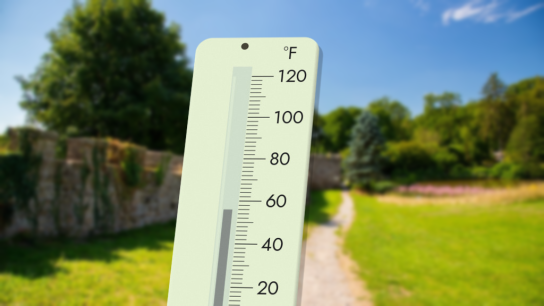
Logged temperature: 56 °F
